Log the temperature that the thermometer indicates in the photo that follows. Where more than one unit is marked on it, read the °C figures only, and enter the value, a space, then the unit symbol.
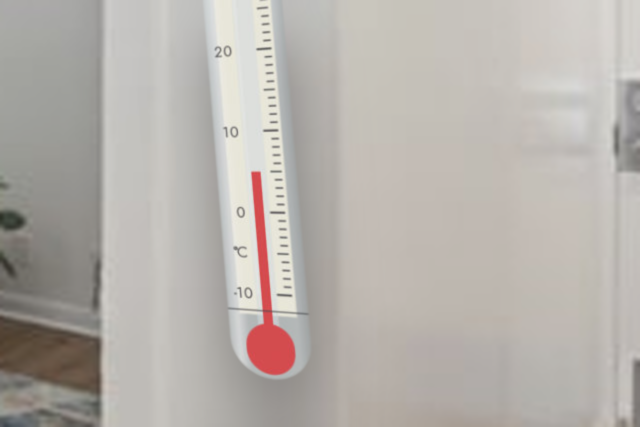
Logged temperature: 5 °C
